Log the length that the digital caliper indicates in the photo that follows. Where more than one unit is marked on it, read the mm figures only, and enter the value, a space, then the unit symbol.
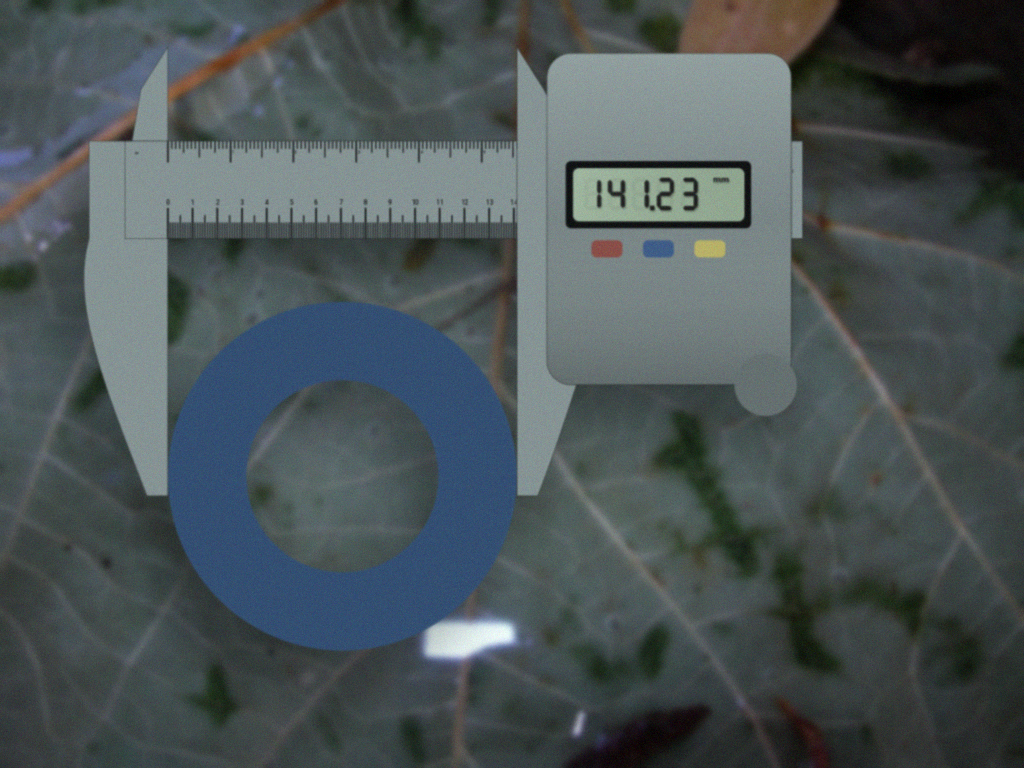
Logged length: 141.23 mm
